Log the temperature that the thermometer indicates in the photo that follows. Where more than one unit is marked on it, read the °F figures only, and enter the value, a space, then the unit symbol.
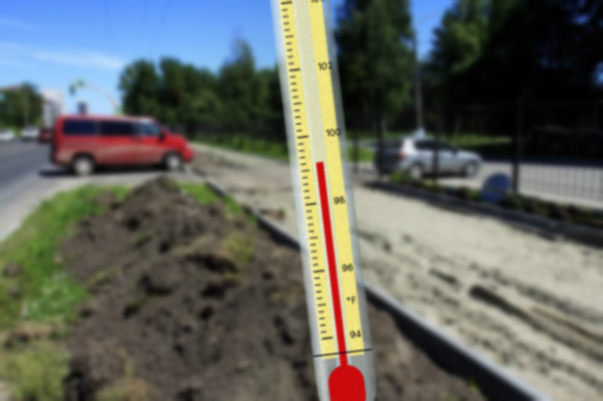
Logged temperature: 99.2 °F
